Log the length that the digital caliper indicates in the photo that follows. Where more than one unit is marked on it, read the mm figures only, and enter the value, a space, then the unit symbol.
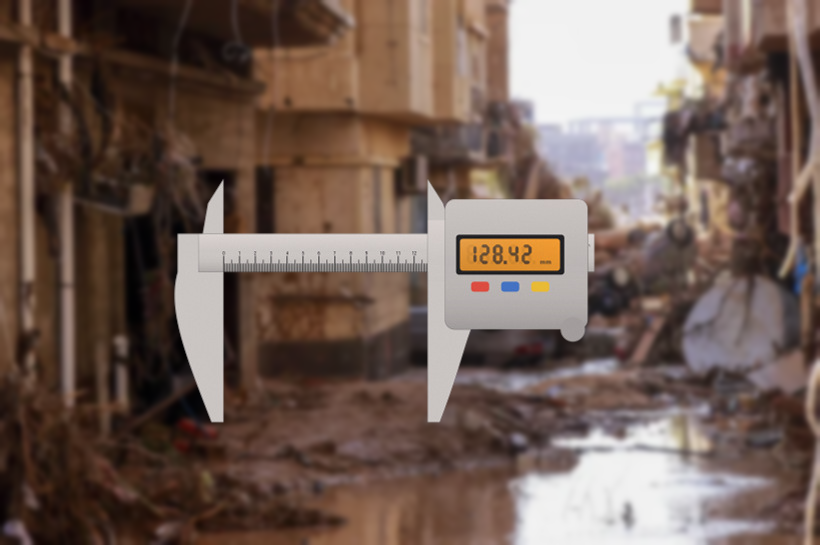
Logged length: 128.42 mm
